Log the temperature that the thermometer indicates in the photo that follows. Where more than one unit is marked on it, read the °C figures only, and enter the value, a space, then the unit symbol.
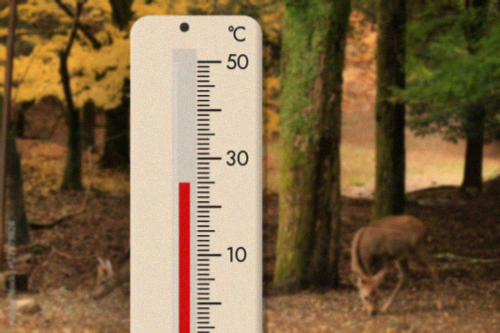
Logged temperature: 25 °C
